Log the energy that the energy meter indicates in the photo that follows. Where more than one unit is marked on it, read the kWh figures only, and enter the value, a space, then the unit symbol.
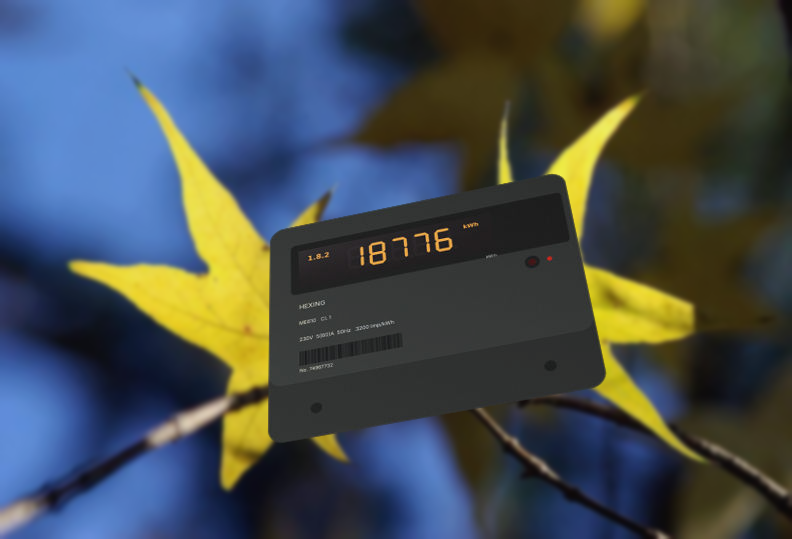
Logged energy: 18776 kWh
